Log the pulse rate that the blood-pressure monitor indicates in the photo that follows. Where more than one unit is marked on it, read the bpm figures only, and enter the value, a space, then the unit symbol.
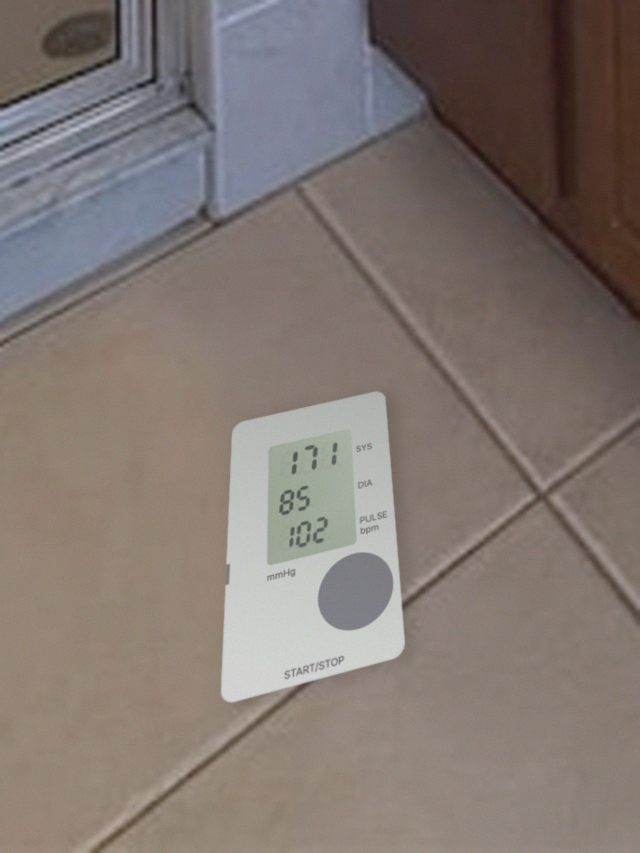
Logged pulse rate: 102 bpm
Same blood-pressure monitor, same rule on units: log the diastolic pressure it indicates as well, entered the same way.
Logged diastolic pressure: 85 mmHg
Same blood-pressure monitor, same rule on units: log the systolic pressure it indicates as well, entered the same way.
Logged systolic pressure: 171 mmHg
